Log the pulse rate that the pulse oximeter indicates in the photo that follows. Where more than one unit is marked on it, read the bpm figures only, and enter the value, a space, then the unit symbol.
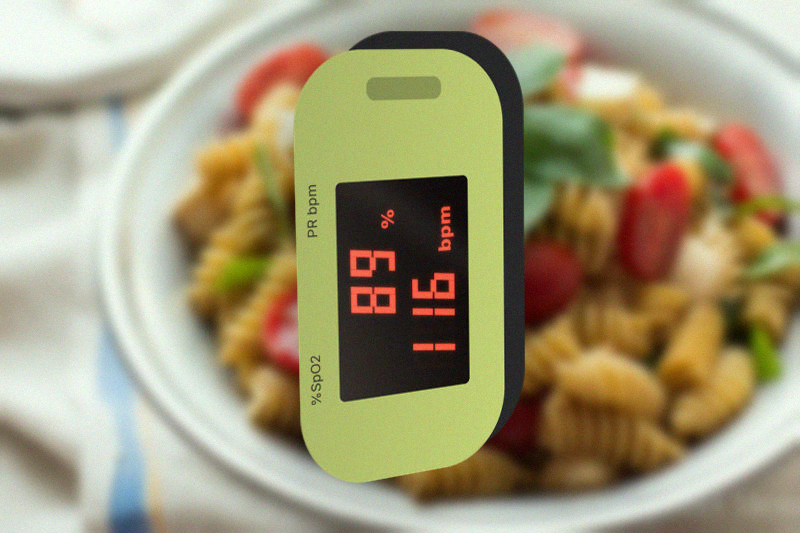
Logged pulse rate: 116 bpm
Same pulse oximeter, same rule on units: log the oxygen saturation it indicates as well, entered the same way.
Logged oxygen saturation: 89 %
